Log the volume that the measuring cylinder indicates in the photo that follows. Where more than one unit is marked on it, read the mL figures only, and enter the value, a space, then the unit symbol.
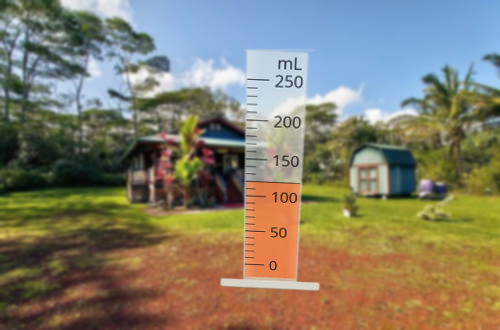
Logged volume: 120 mL
